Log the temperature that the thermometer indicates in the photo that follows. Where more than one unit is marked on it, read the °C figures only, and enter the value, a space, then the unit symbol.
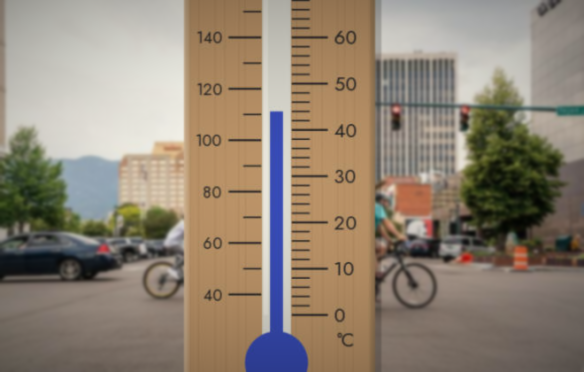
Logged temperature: 44 °C
